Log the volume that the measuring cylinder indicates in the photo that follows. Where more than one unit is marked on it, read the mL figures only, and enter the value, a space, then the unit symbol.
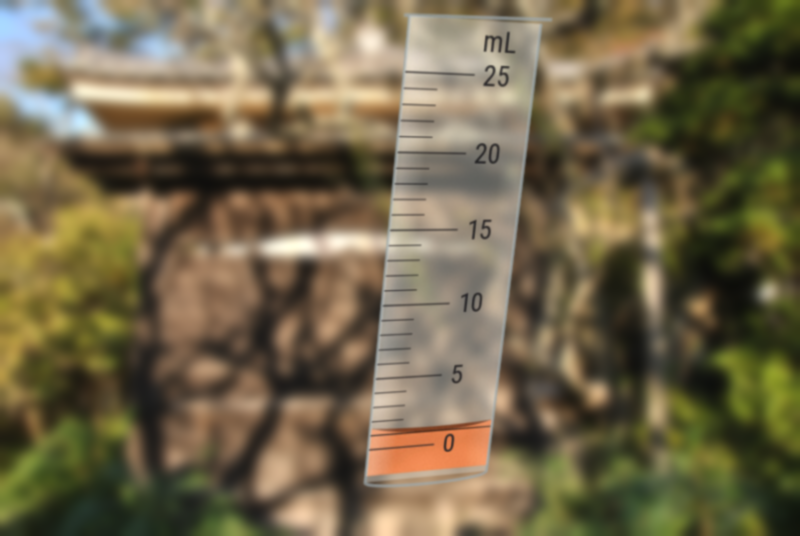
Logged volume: 1 mL
